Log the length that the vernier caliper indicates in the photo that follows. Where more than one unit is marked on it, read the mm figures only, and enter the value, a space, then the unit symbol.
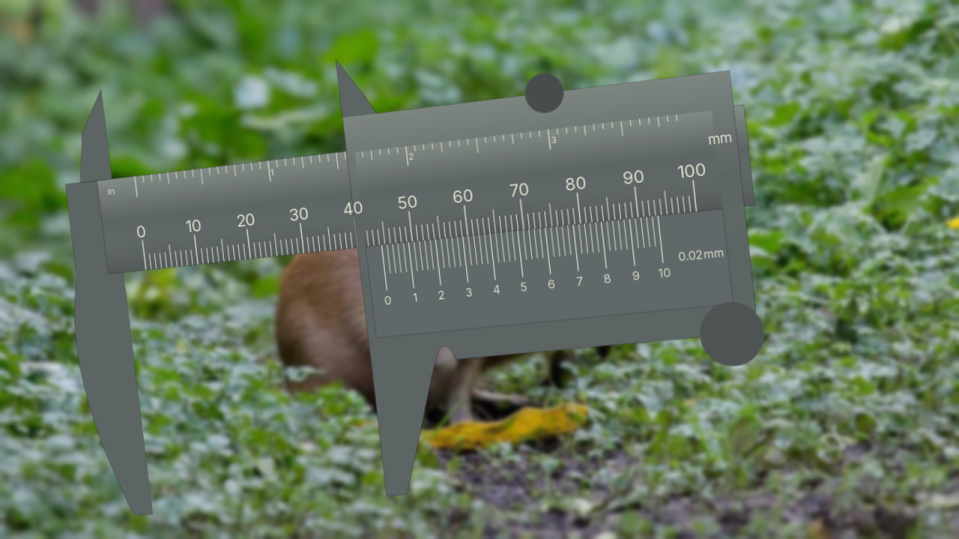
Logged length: 44.4 mm
